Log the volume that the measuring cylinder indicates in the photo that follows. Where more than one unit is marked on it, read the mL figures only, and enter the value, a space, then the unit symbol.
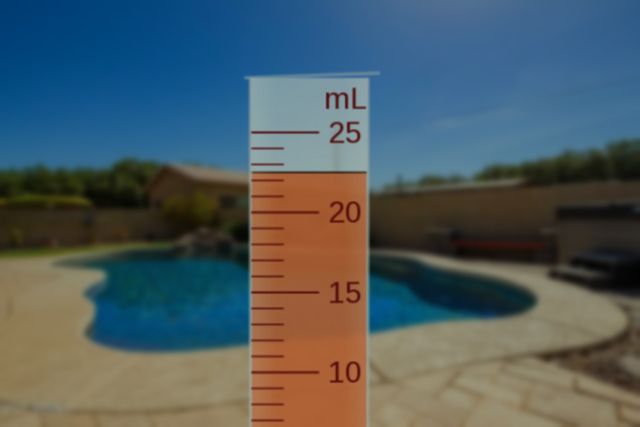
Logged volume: 22.5 mL
